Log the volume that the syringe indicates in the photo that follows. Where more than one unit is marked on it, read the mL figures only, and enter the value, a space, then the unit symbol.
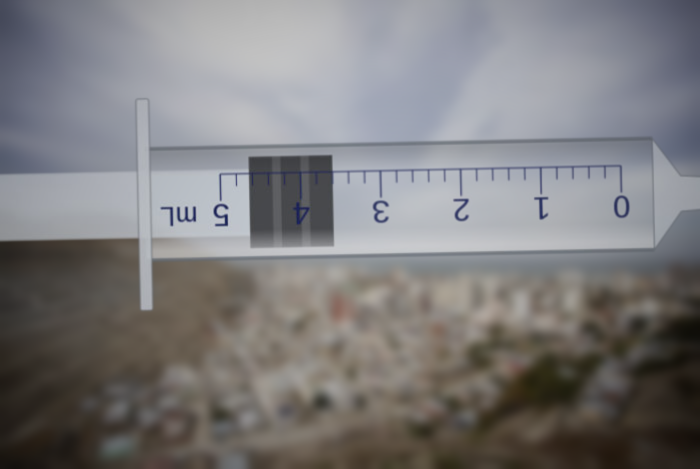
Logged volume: 3.6 mL
